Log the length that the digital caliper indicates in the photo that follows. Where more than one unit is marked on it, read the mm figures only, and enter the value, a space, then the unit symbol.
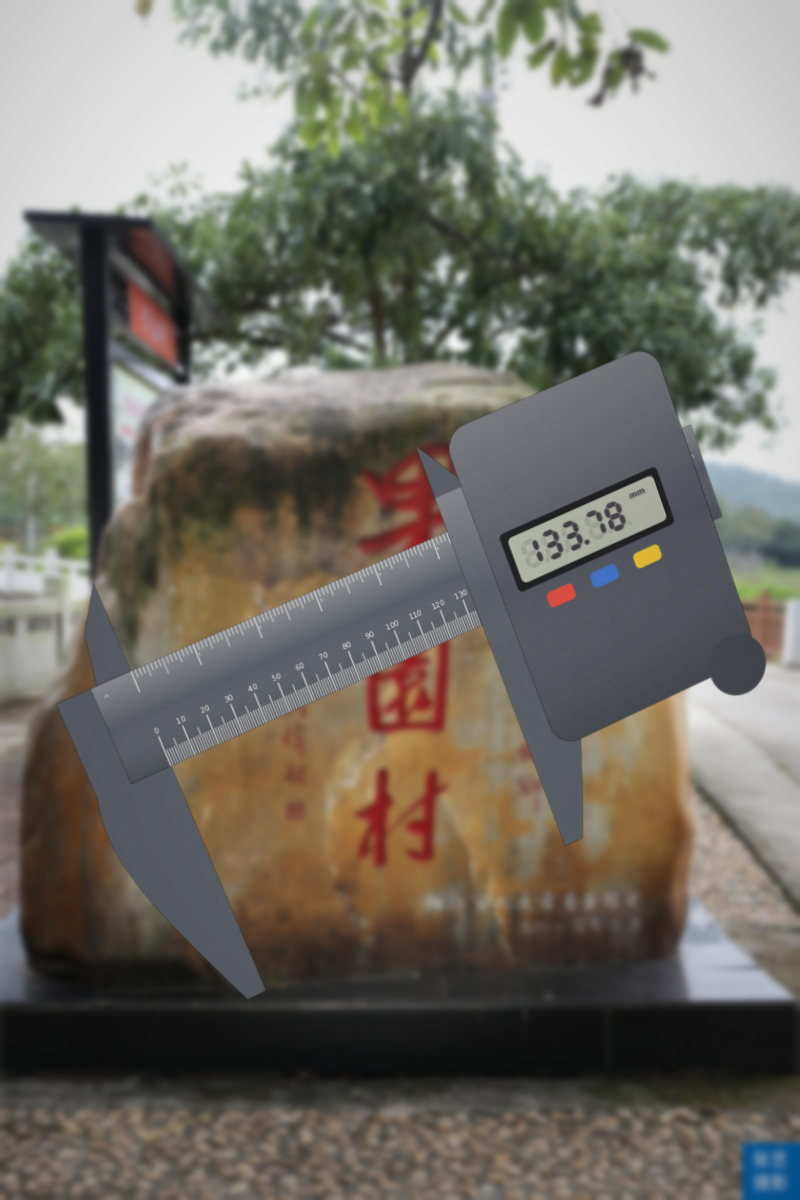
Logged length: 133.78 mm
